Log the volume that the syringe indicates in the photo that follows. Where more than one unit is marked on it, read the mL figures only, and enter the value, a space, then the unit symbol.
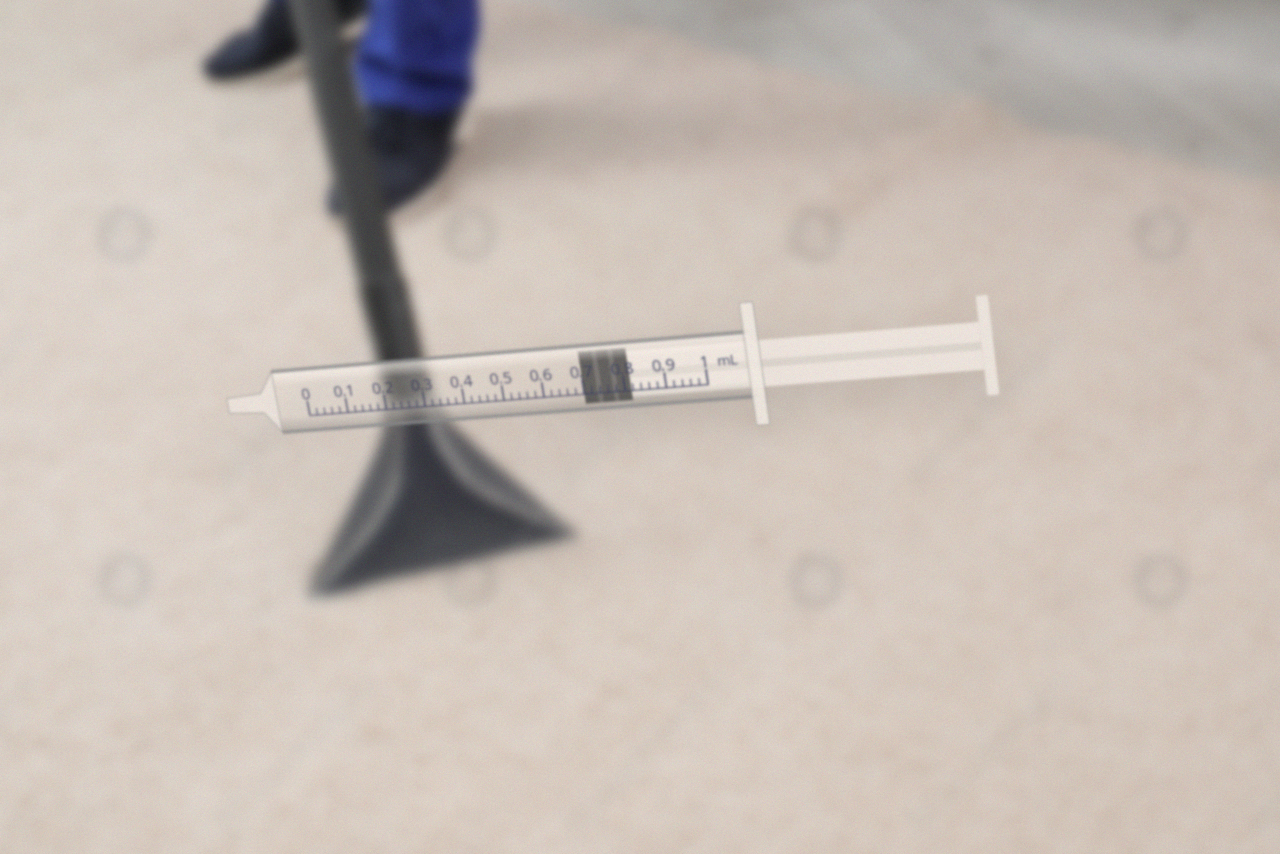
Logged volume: 0.7 mL
